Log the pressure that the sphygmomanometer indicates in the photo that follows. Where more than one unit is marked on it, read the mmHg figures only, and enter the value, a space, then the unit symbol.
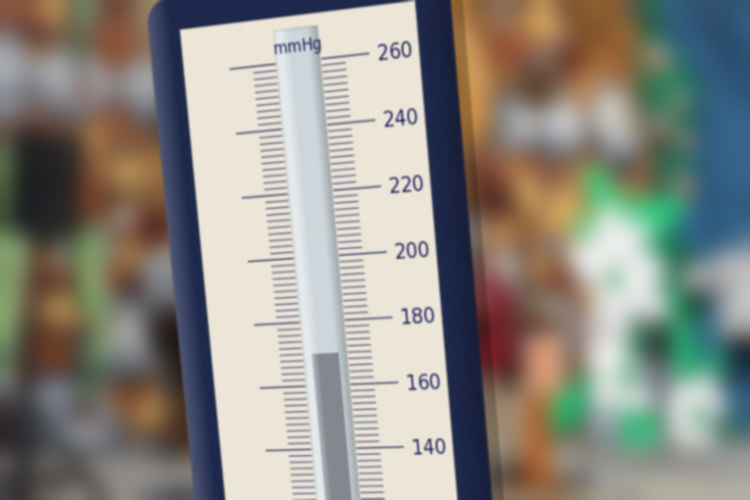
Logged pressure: 170 mmHg
